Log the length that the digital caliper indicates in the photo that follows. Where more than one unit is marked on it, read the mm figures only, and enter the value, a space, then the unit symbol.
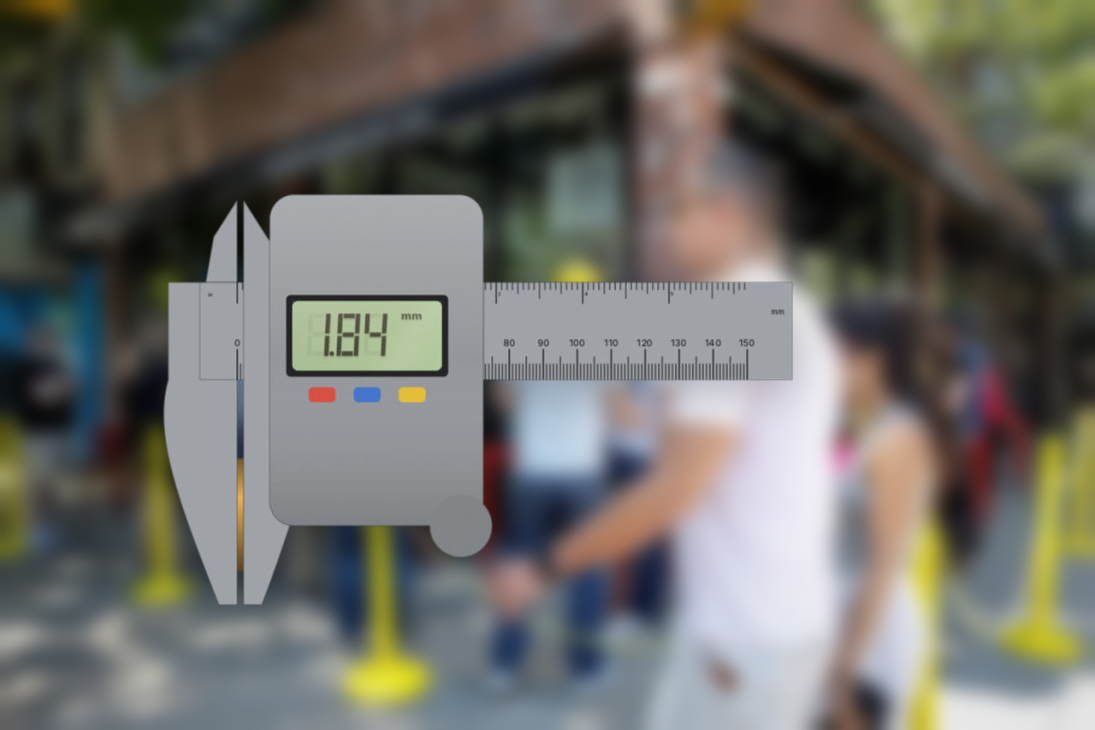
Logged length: 1.84 mm
